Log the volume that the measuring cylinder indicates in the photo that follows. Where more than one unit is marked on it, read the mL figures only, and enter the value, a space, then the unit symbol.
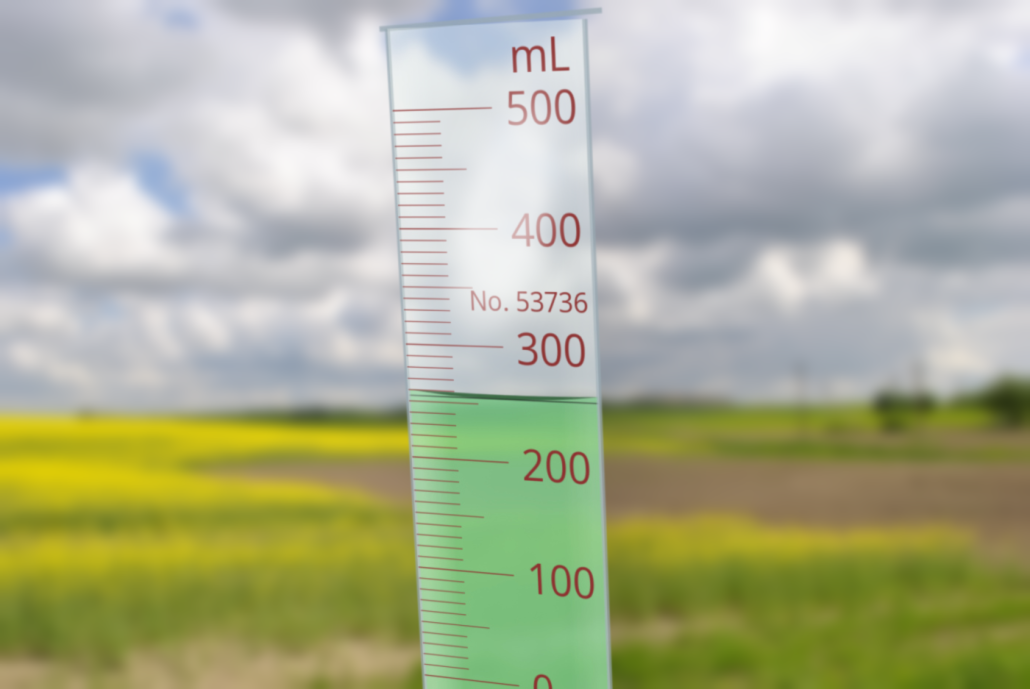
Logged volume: 255 mL
